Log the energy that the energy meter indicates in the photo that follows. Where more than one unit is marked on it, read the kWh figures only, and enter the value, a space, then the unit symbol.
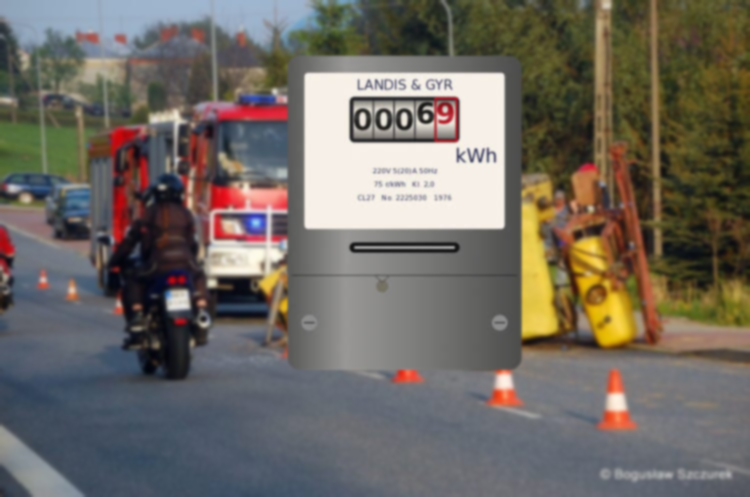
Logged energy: 6.9 kWh
